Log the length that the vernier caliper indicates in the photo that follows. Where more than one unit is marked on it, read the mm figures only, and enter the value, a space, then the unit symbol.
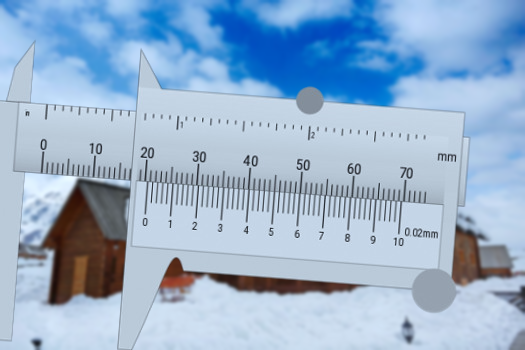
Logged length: 20.5 mm
